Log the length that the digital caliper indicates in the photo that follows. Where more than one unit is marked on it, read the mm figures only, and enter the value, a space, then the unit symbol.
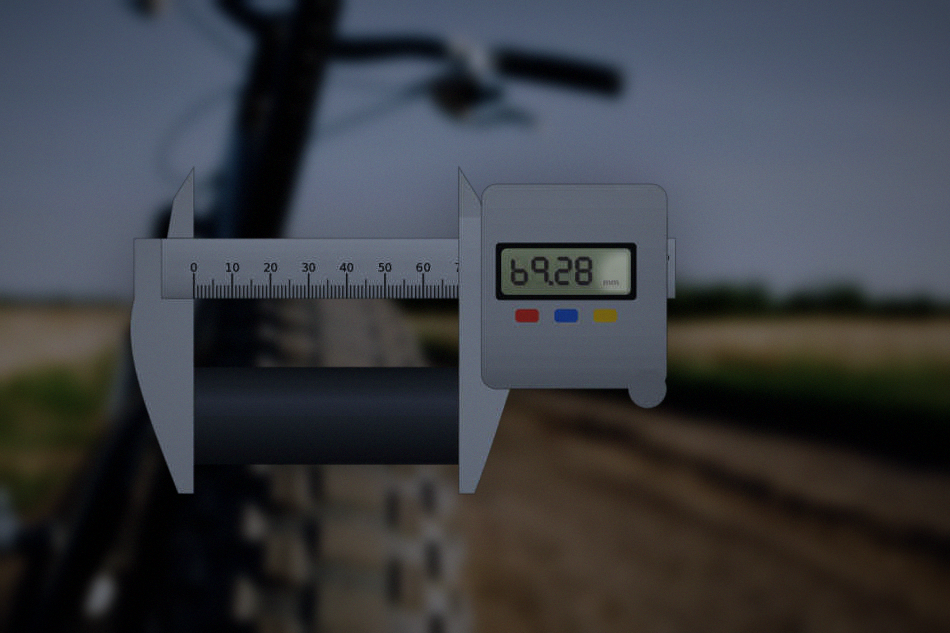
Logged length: 69.28 mm
